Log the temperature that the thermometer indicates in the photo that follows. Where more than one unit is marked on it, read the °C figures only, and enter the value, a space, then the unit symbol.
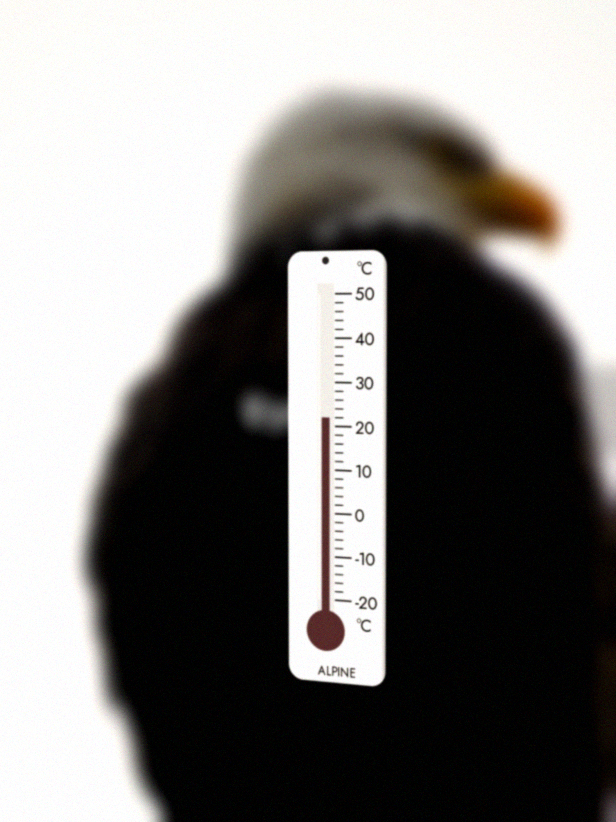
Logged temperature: 22 °C
